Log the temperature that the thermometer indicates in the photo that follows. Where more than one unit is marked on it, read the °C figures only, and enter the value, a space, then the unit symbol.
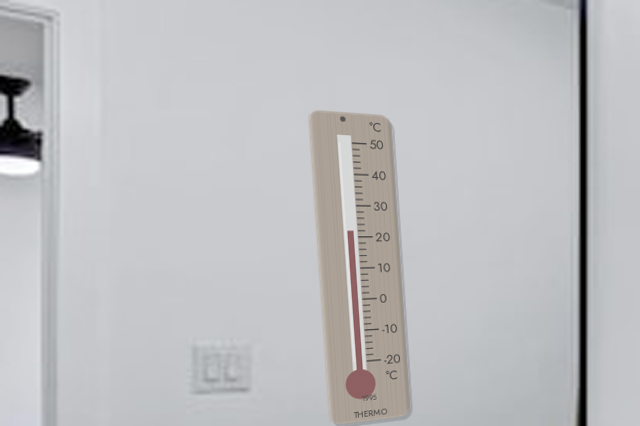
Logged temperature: 22 °C
